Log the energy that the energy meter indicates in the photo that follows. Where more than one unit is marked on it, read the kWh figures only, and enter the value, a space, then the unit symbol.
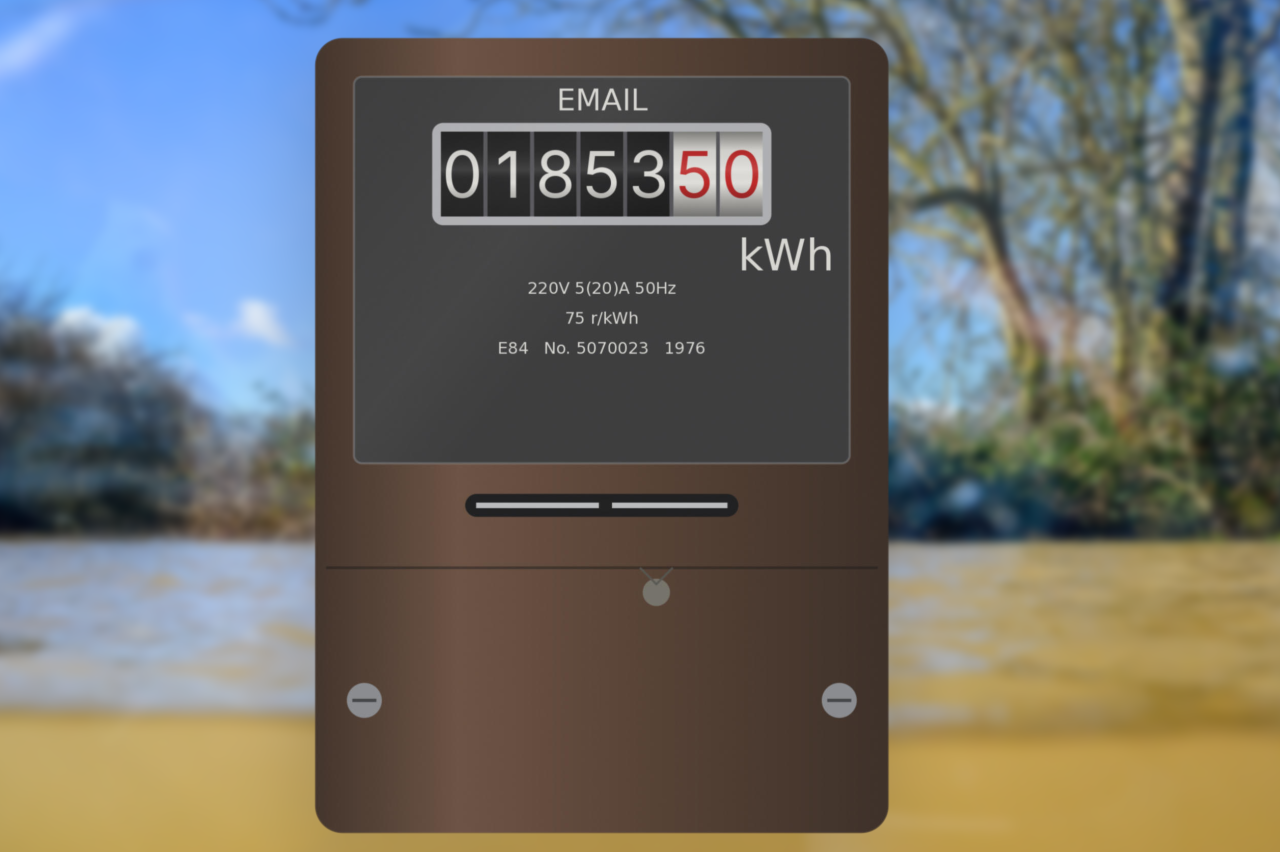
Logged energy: 1853.50 kWh
